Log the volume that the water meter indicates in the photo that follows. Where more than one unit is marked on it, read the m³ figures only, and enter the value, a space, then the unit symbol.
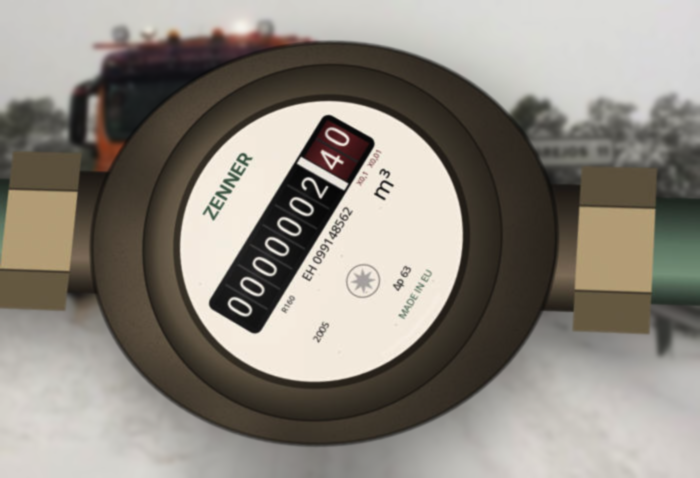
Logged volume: 2.40 m³
